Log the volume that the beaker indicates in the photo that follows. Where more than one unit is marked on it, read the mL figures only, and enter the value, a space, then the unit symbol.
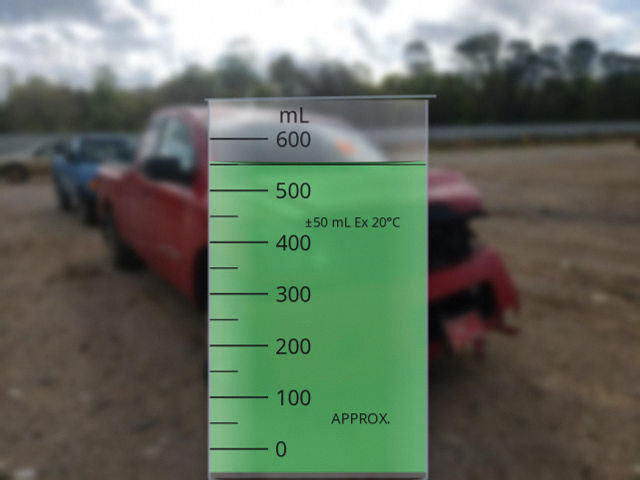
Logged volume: 550 mL
